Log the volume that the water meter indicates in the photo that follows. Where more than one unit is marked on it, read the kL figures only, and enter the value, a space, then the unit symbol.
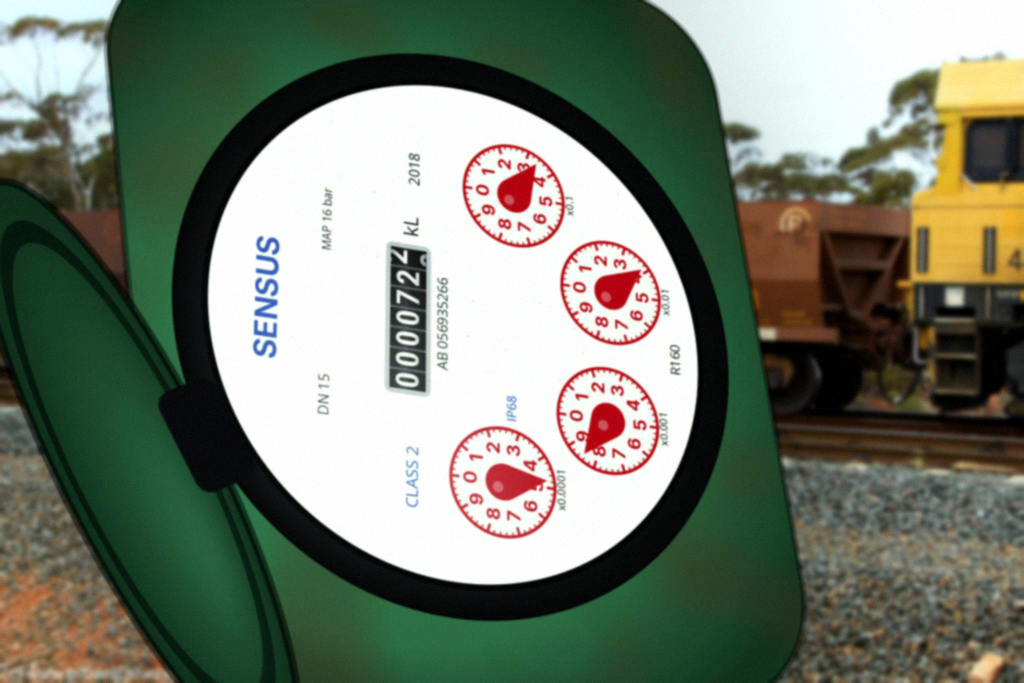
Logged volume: 722.3384 kL
